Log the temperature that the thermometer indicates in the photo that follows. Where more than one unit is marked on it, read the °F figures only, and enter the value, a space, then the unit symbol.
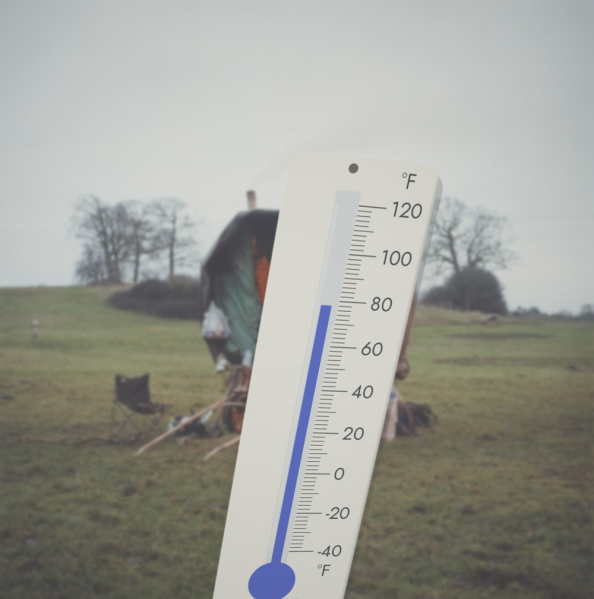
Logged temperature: 78 °F
